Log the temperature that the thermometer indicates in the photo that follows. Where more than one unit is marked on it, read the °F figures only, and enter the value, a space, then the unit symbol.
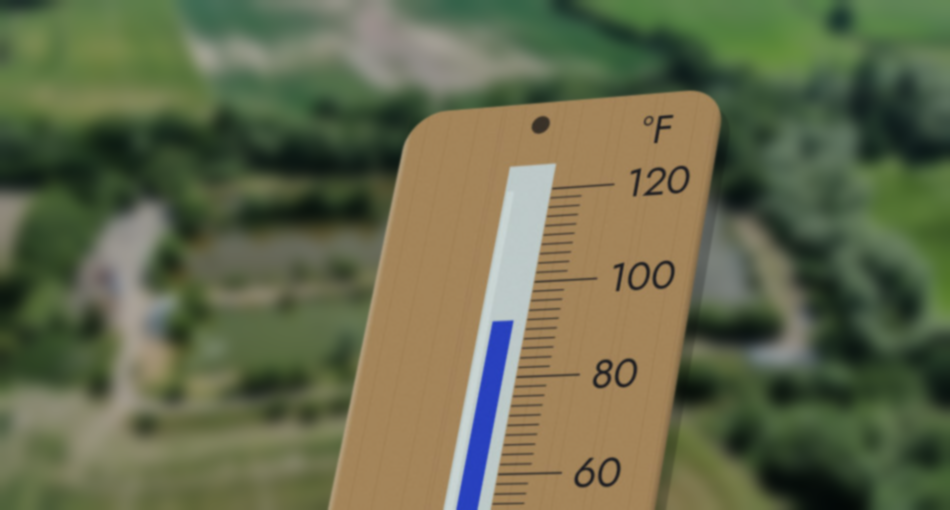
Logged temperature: 92 °F
